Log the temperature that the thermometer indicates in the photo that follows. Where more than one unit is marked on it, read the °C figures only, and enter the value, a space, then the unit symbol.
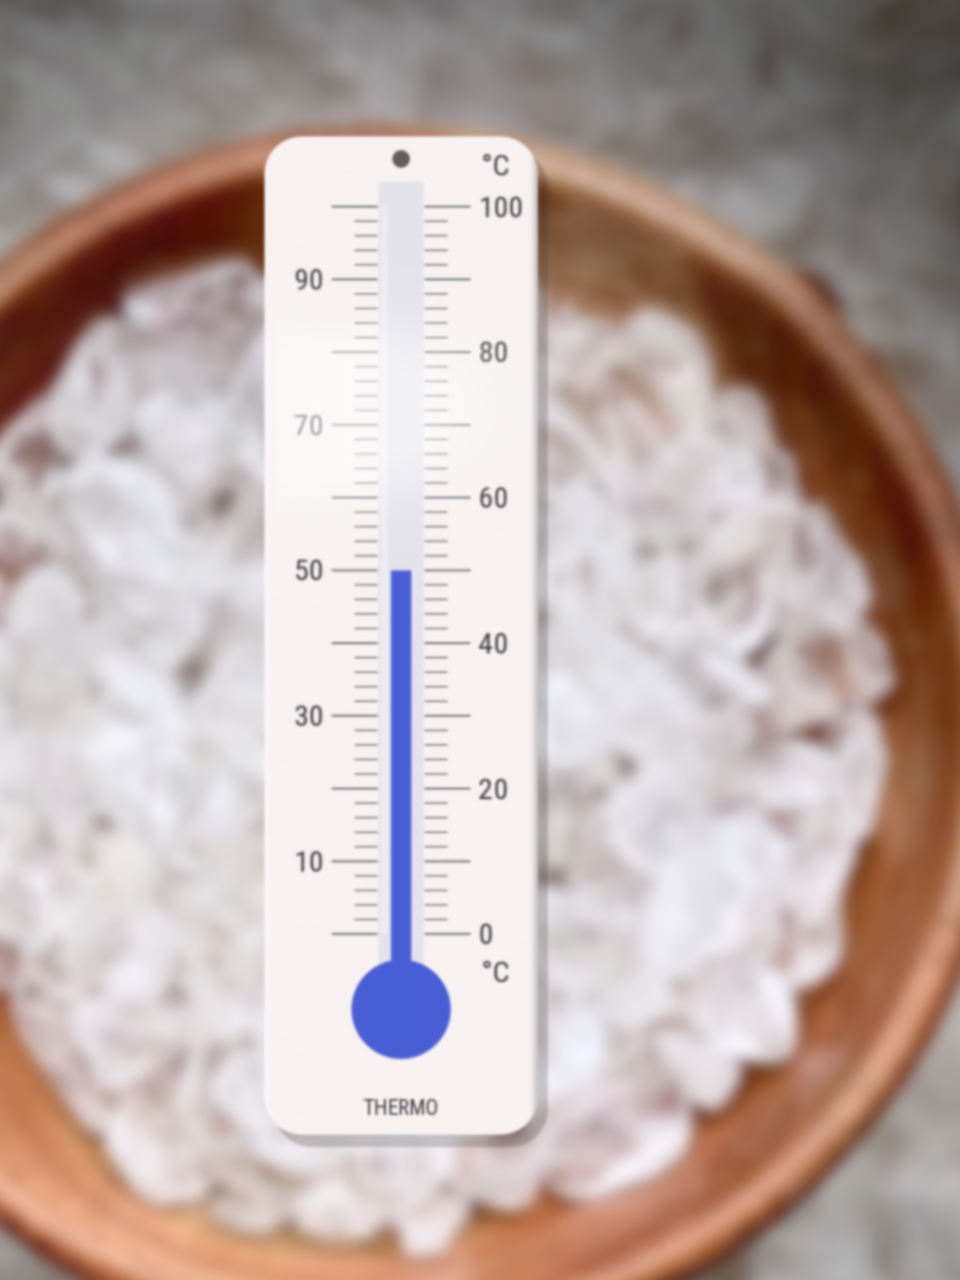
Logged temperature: 50 °C
